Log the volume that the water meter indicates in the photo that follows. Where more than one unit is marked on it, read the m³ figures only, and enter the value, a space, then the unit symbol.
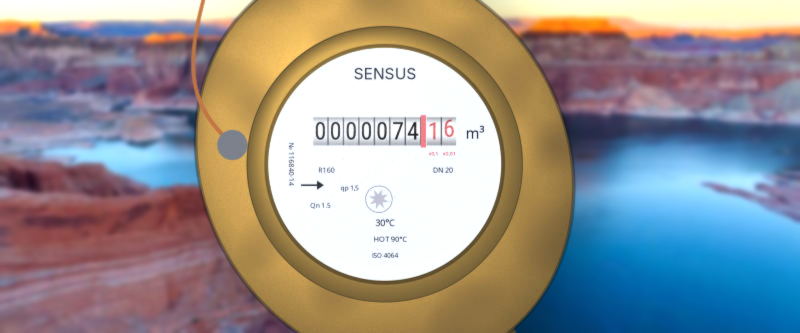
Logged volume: 74.16 m³
